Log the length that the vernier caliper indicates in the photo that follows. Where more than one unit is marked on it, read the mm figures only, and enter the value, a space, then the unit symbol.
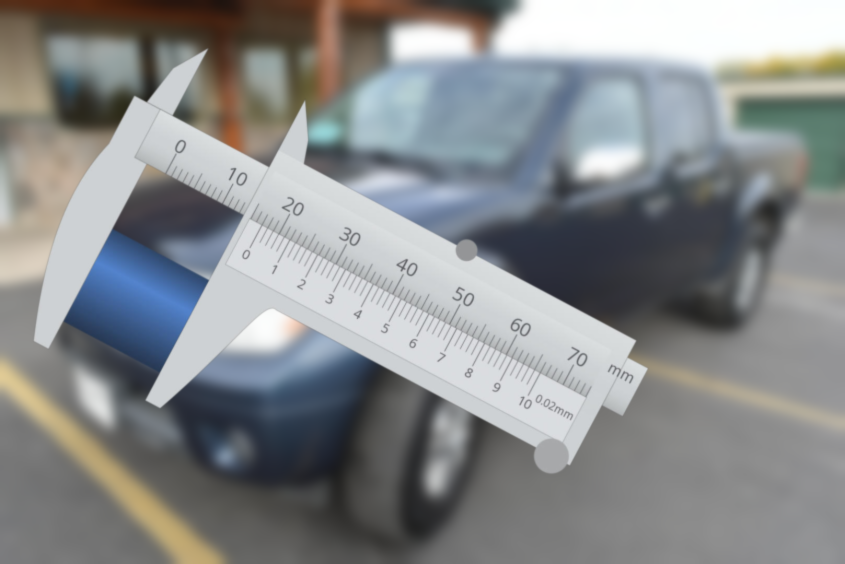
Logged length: 17.0 mm
